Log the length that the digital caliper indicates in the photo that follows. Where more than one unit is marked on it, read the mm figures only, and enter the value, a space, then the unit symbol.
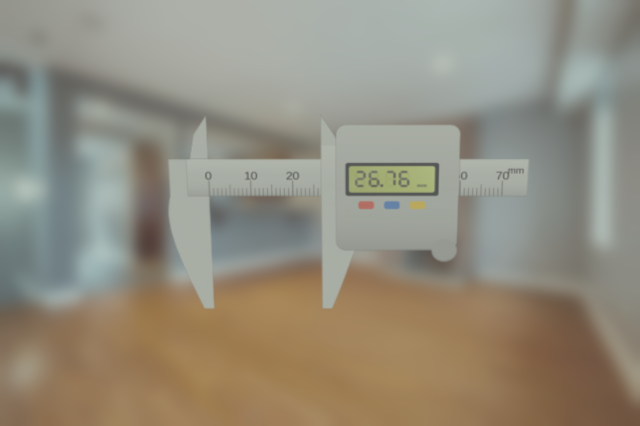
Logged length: 26.76 mm
